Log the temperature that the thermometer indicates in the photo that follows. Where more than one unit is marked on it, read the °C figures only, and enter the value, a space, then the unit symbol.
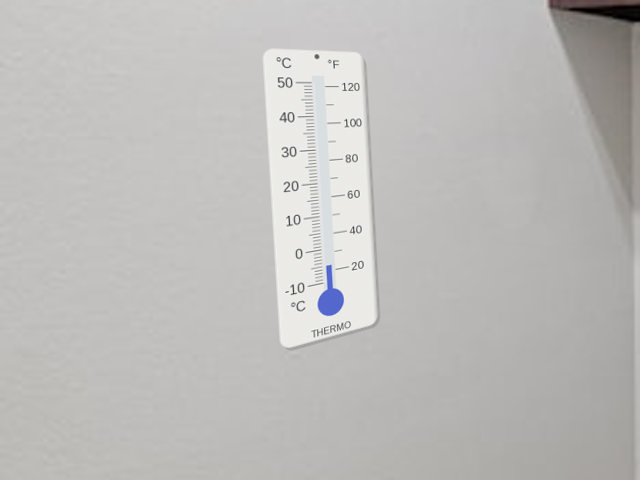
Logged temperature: -5 °C
